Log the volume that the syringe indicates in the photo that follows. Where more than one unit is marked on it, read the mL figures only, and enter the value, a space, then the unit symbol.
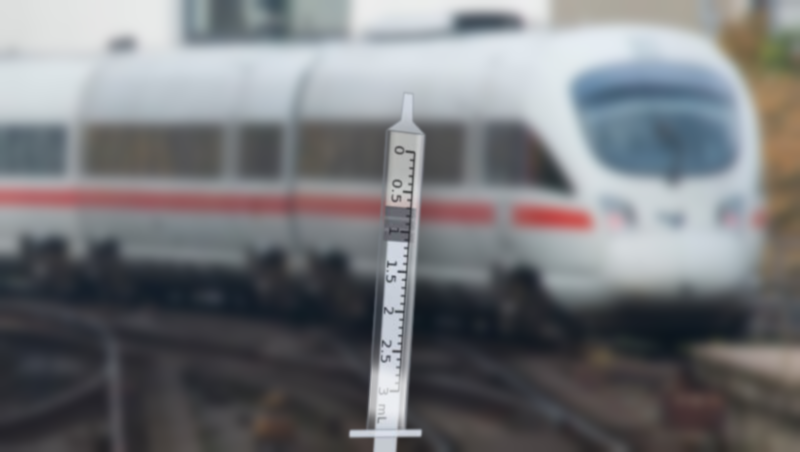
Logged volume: 0.7 mL
